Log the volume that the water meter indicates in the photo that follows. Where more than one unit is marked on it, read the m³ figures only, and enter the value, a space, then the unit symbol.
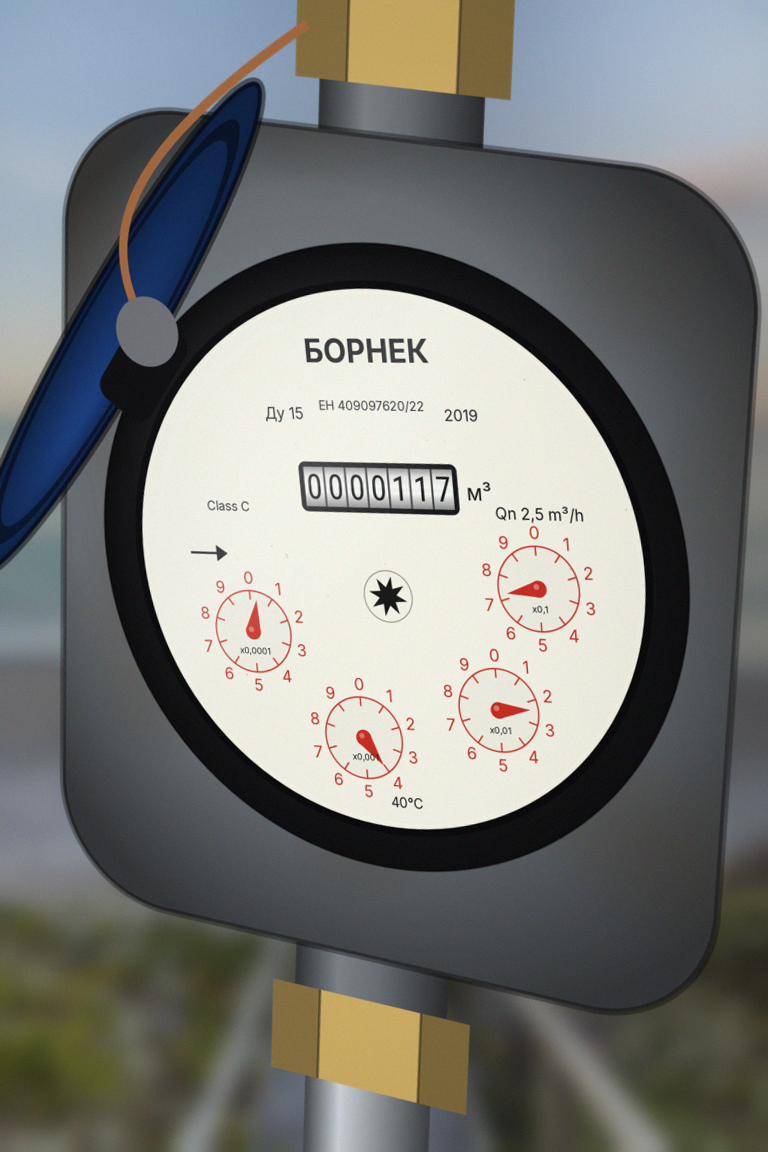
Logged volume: 117.7240 m³
